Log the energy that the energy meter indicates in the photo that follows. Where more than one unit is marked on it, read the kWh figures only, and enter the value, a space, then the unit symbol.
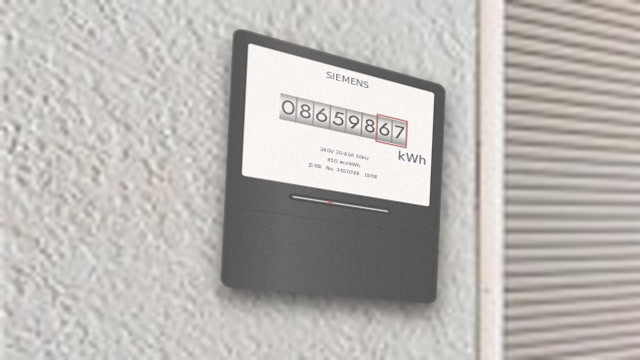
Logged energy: 86598.67 kWh
